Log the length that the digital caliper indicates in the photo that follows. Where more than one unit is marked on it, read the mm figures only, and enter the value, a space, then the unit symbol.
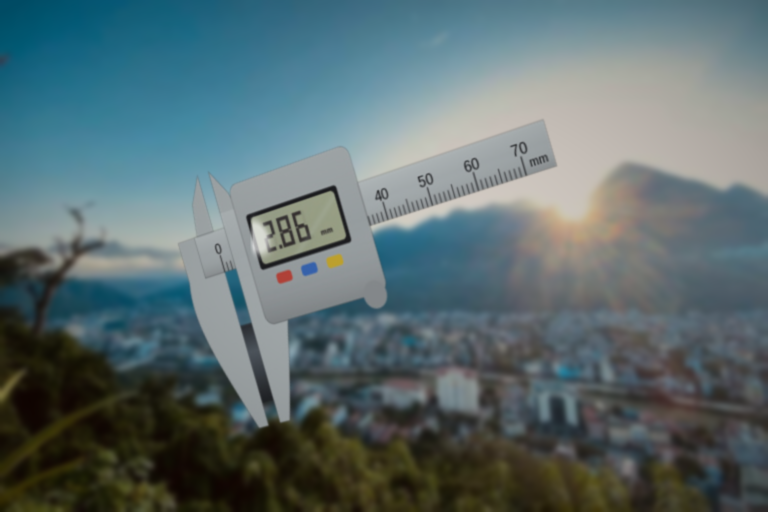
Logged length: 2.86 mm
